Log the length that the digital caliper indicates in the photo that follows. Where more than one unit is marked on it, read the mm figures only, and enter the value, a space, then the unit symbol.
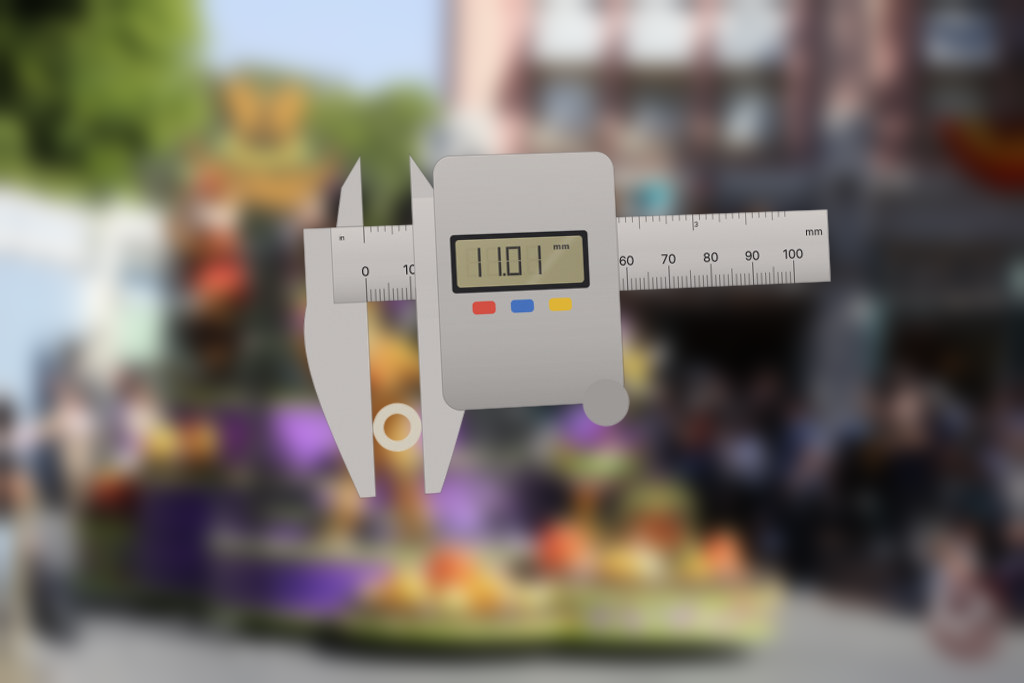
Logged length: 11.01 mm
